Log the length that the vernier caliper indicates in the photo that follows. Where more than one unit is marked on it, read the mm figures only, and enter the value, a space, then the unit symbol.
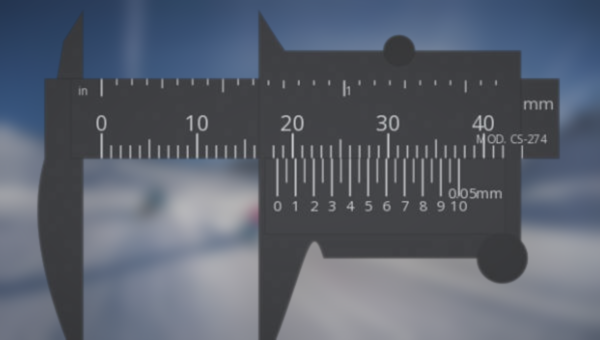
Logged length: 18.4 mm
